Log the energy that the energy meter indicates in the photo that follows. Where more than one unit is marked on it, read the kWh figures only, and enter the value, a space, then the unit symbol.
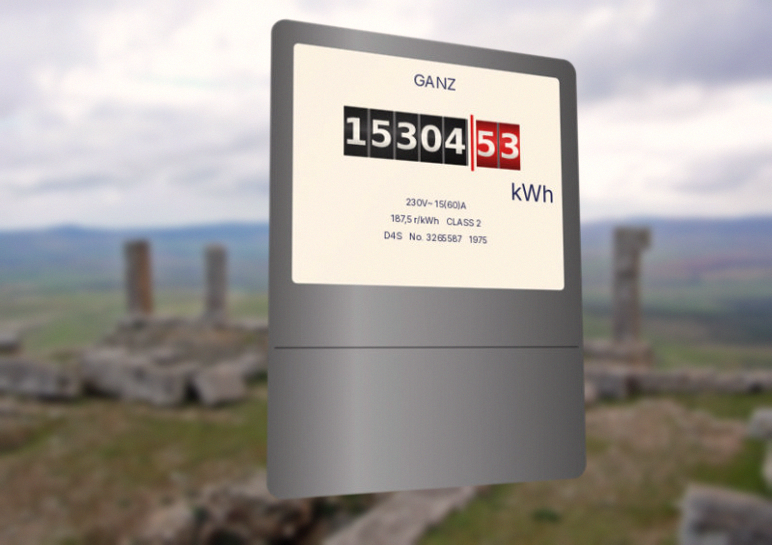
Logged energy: 15304.53 kWh
